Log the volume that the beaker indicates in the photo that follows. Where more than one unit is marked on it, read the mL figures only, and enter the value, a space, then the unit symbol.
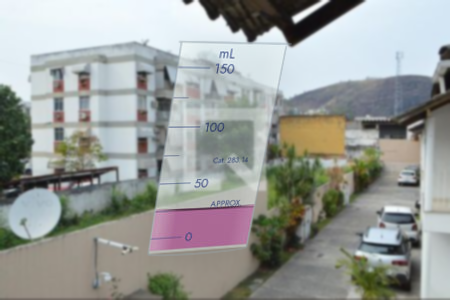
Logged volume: 25 mL
